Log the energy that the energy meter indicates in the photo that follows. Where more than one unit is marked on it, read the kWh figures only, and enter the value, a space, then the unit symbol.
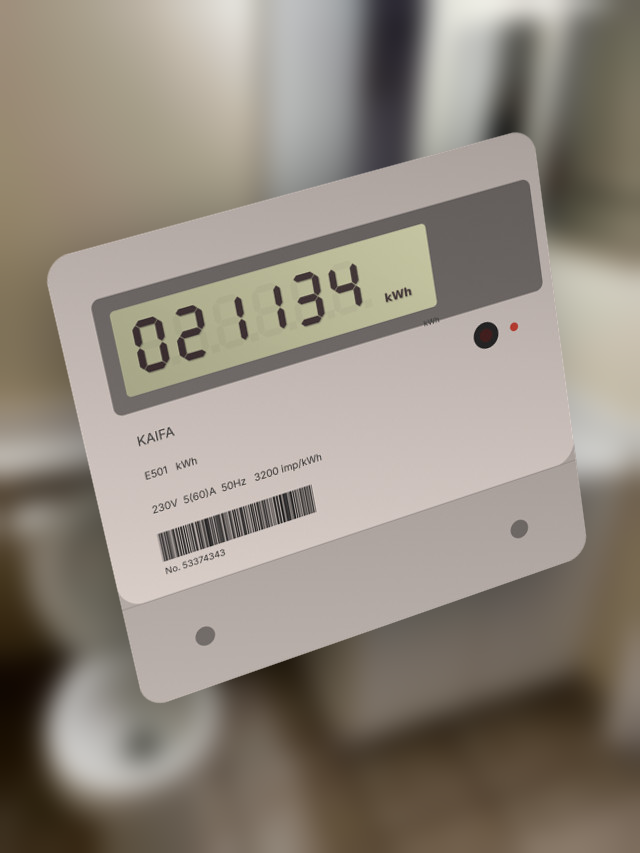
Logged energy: 21134 kWh
